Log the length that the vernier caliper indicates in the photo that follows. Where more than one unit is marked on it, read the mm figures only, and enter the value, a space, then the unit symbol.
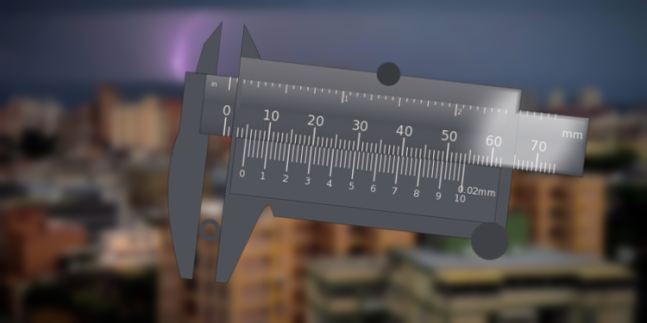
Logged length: 5.0 mm
